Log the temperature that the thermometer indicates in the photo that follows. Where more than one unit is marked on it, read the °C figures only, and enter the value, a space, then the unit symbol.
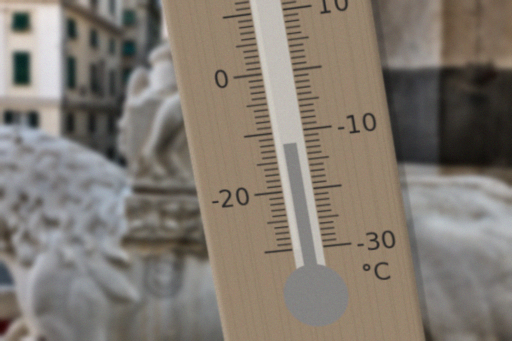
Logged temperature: -12 °C
